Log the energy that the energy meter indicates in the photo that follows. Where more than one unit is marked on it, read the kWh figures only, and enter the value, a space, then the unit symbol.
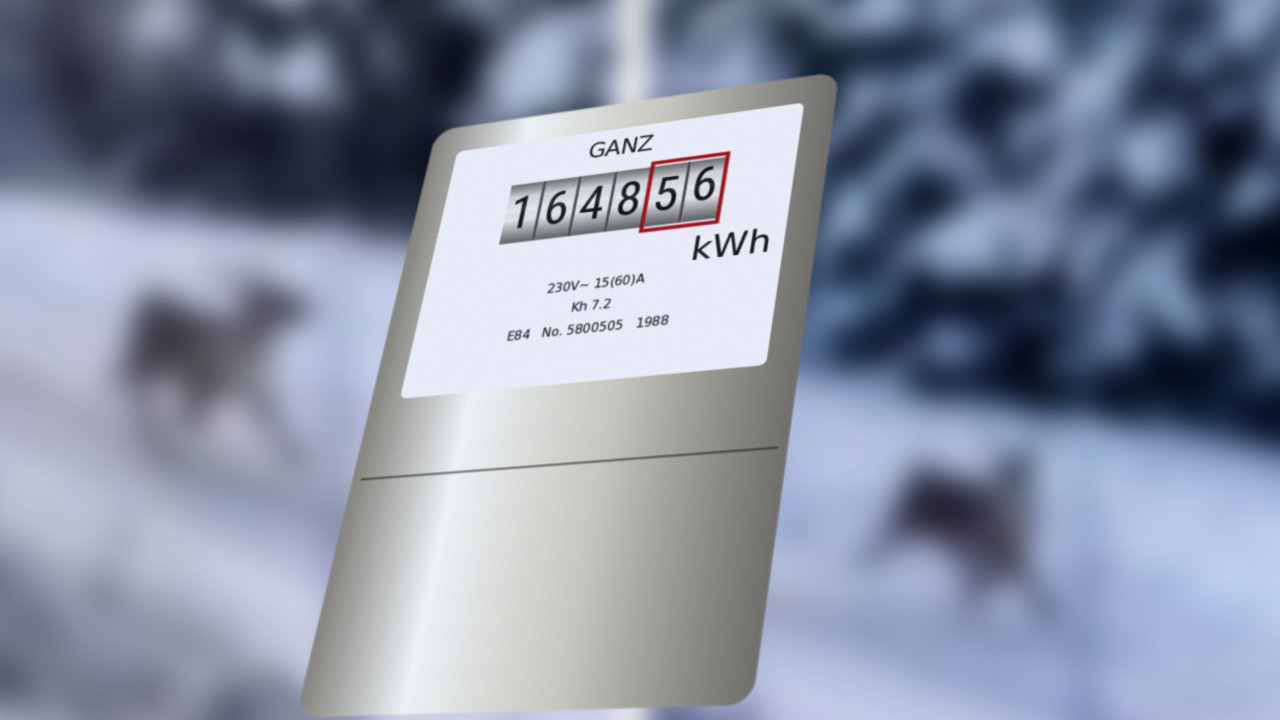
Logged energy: 1648.56 kWh
